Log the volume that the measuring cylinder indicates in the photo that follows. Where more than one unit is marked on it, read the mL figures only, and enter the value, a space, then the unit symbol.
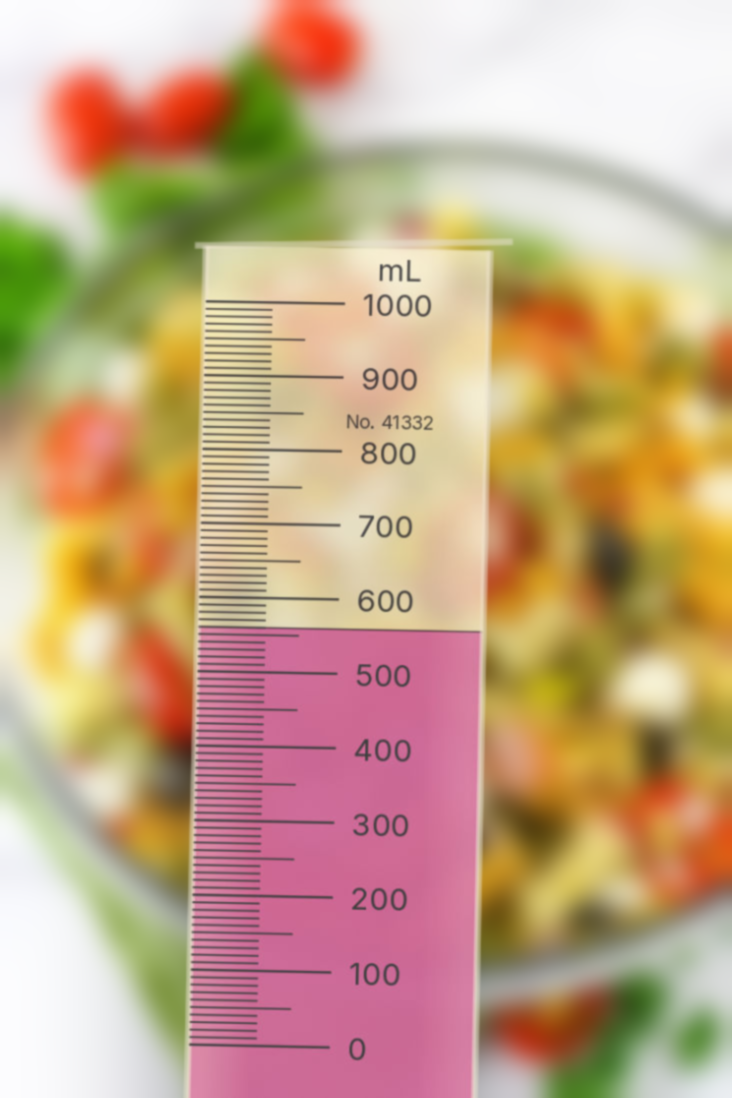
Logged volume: 560 mL
